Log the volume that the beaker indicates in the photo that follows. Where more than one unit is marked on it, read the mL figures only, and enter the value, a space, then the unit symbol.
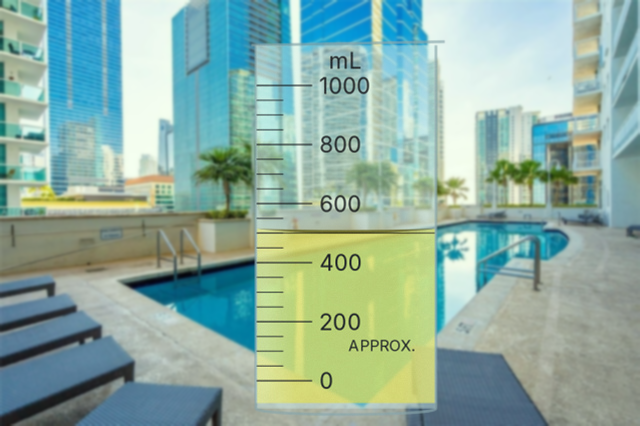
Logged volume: 500 mL
